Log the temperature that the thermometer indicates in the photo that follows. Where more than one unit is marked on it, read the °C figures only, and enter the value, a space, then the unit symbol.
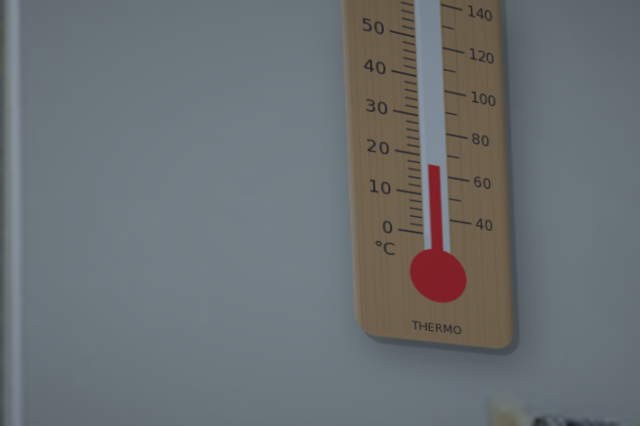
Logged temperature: 18 °C
